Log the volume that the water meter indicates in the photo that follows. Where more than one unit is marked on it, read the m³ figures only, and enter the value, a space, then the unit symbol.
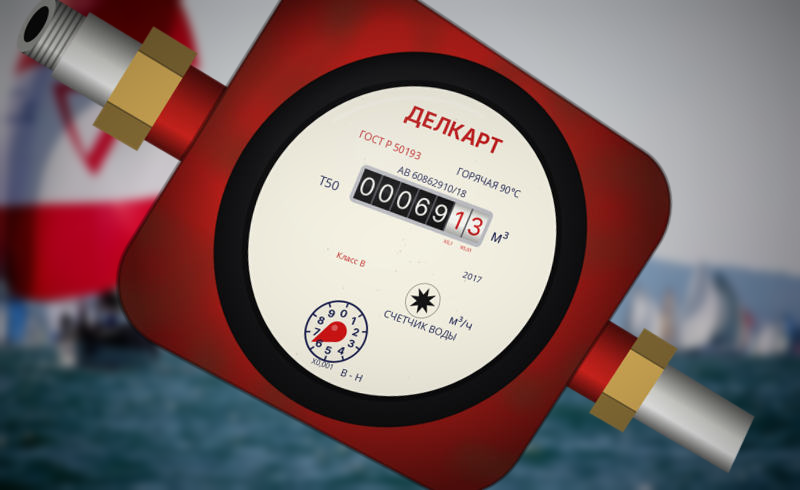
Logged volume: 69.136 m³
